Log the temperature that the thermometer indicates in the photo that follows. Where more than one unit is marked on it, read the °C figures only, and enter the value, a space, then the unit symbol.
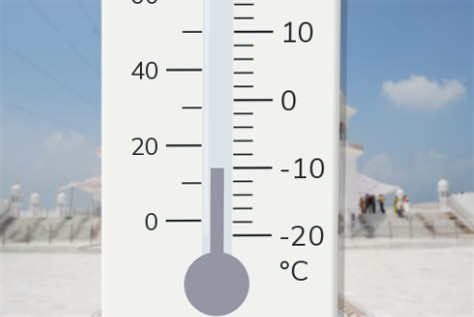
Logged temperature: -10 °C
